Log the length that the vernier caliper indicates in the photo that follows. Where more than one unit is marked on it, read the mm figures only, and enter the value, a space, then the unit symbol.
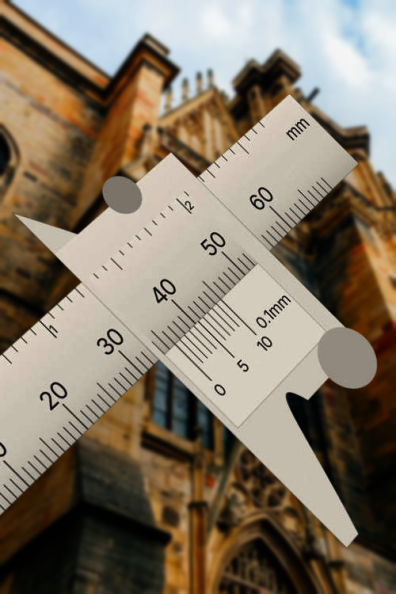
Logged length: 36.0 mm
